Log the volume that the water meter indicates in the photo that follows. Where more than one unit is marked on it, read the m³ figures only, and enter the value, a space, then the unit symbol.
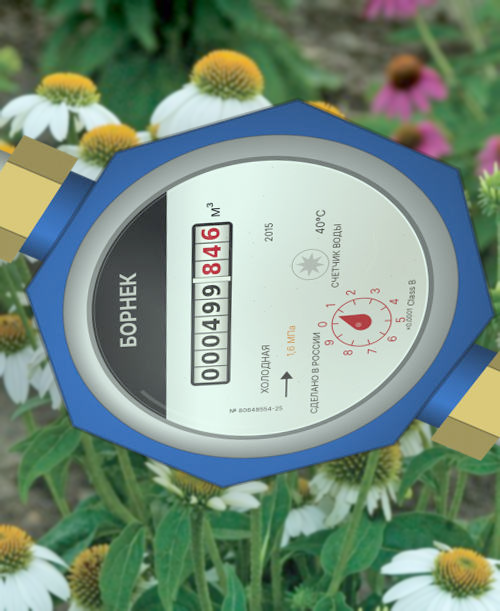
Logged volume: 499.8460 m³
